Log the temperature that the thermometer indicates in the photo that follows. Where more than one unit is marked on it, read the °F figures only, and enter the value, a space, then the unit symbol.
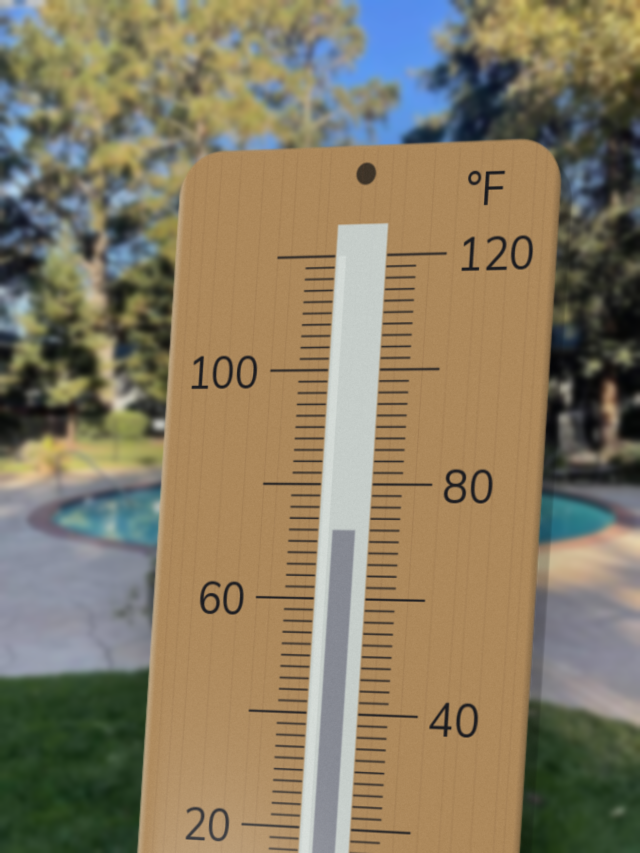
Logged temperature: 72 °F
